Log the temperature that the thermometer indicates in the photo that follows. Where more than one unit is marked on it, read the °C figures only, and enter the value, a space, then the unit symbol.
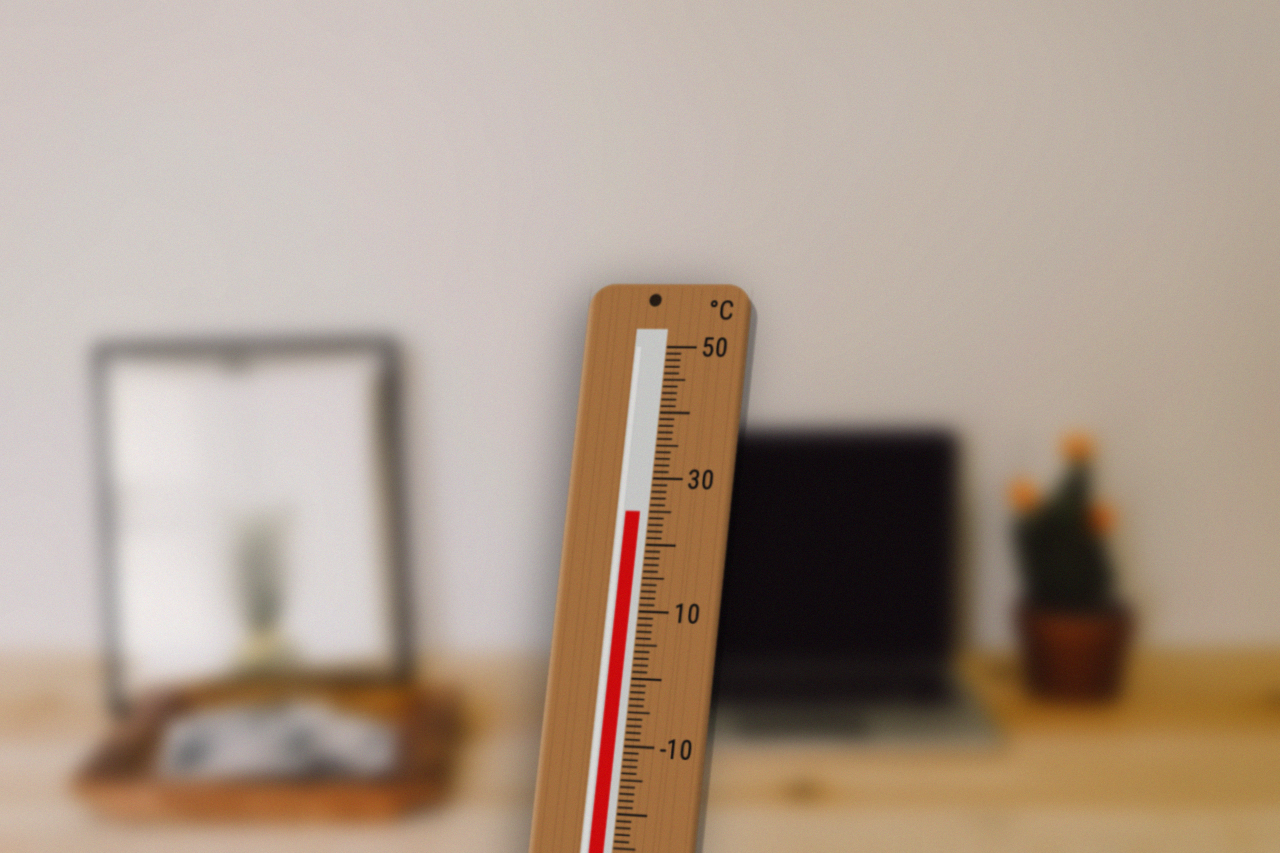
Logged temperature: 25 °C
